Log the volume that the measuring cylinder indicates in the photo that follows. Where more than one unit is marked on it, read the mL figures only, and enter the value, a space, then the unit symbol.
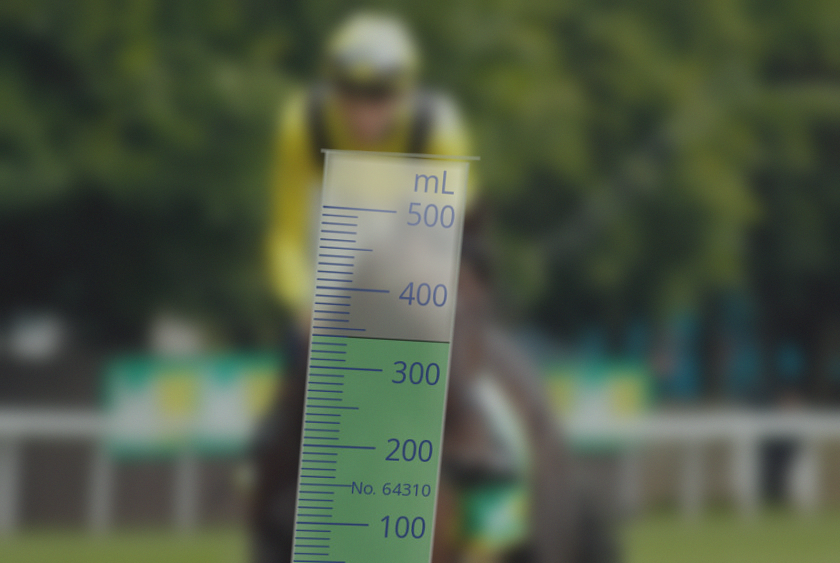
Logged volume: 340 mL
